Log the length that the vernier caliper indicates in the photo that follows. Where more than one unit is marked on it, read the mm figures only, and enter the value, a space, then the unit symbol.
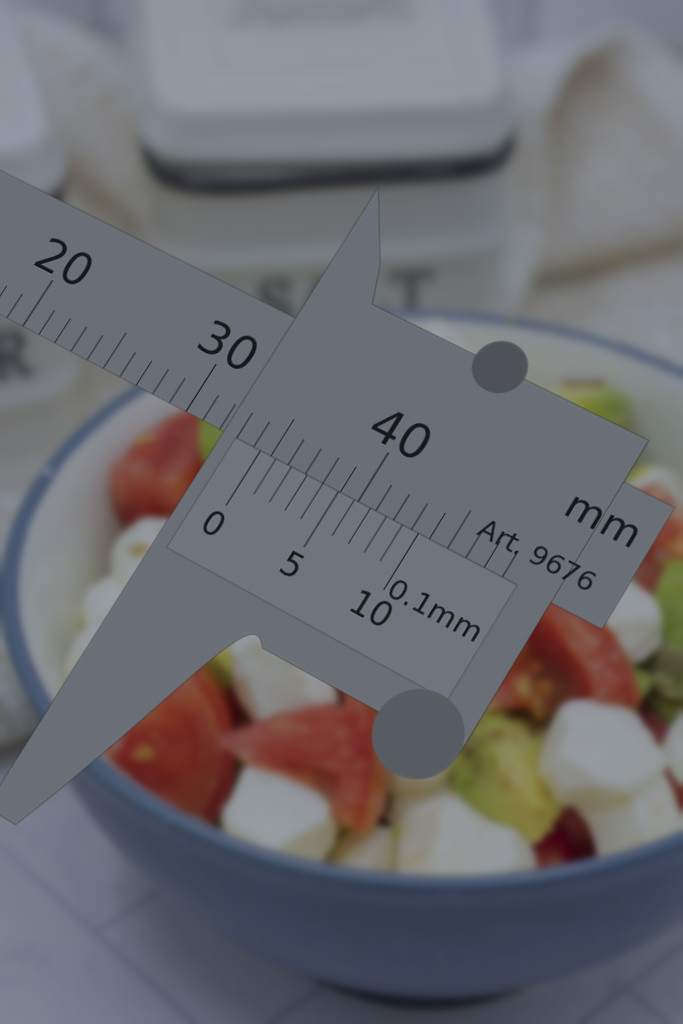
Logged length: 34.4 mm
